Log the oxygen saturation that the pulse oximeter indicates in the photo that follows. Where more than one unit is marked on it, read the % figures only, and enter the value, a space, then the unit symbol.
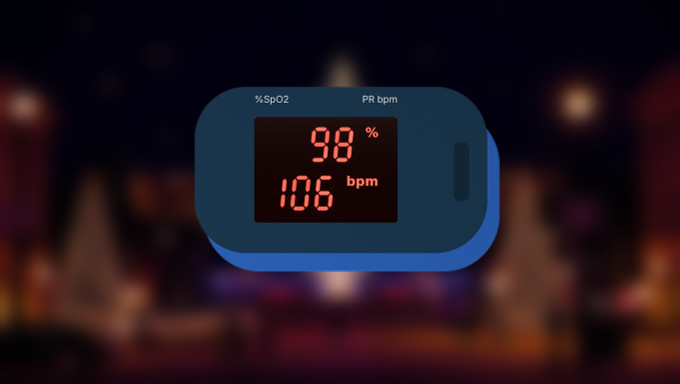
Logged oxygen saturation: 98 %
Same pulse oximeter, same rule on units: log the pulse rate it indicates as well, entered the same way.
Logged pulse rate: 106 bpm
